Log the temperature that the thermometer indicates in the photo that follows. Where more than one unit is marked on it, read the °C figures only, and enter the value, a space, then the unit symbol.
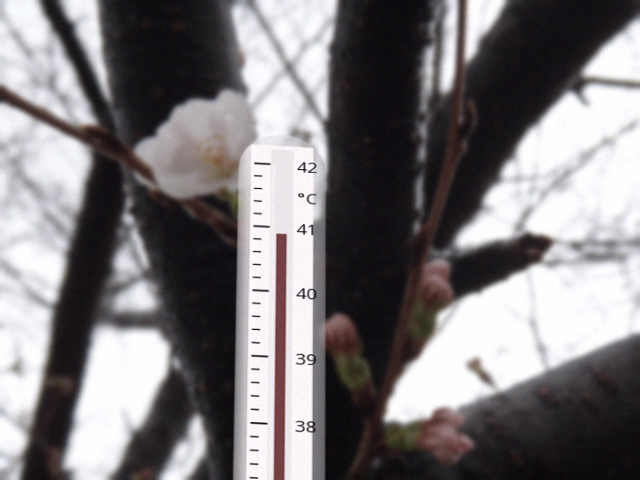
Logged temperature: 40.9 °C
